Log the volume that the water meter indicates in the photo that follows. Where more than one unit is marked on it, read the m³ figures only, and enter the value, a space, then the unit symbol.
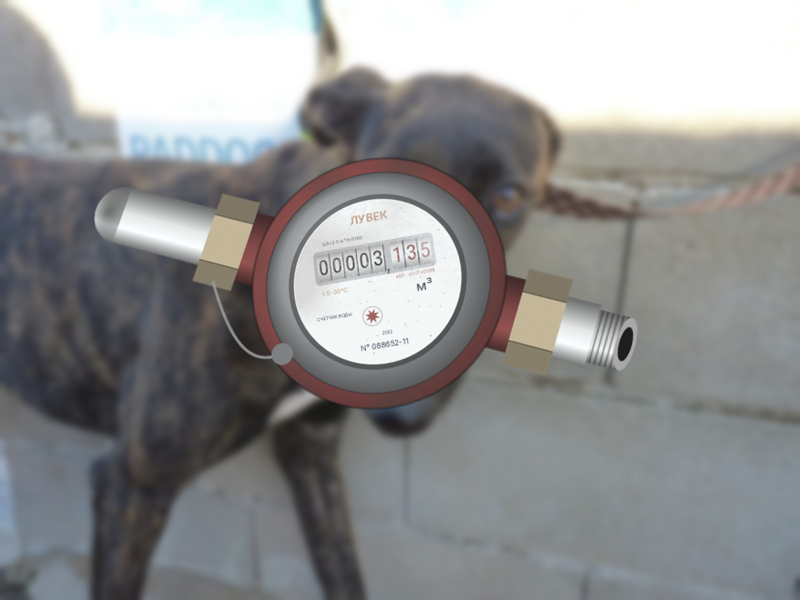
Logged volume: 3.135 m³
